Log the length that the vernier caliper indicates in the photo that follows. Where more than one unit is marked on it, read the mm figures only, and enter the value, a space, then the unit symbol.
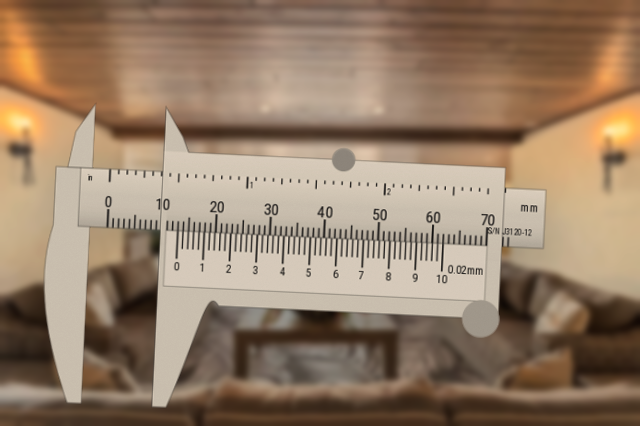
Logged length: 13.0 mm
